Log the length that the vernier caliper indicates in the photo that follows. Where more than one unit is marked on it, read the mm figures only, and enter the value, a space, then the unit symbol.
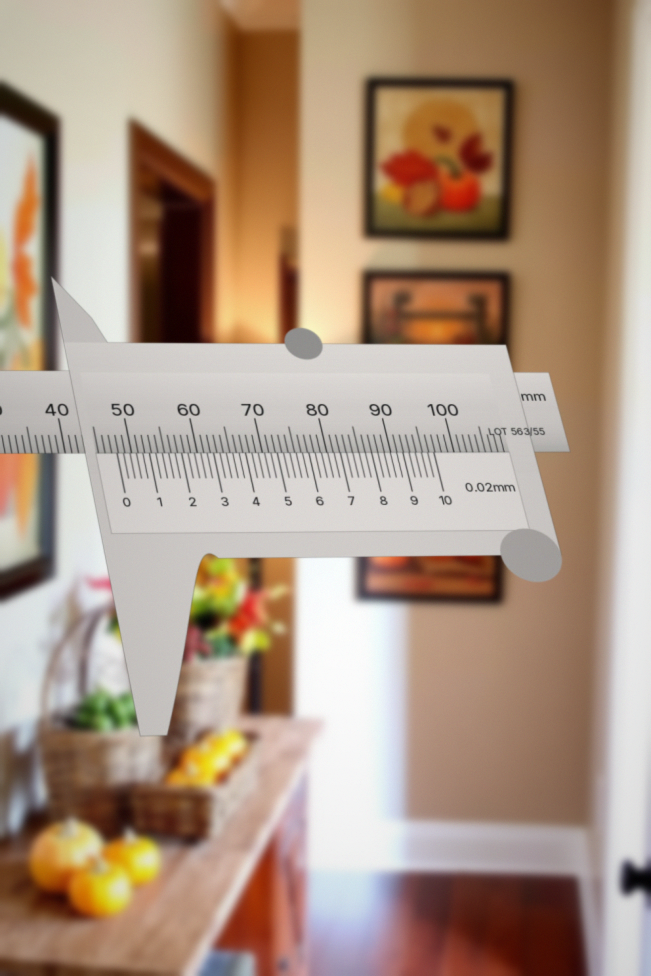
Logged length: 47.8 mm
